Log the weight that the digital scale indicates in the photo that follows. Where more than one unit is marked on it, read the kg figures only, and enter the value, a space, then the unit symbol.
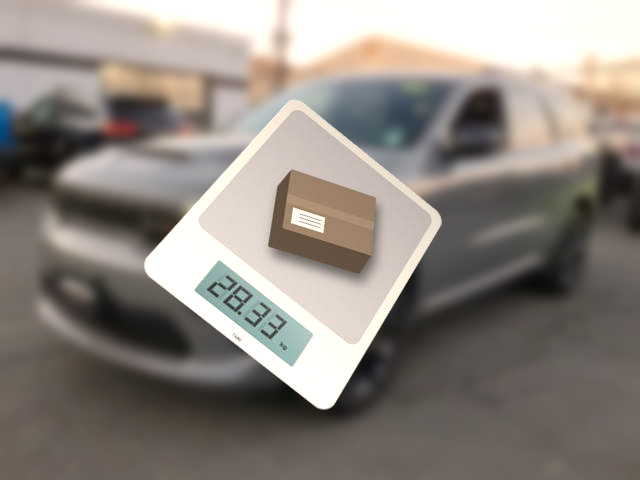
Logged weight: 28.33 kg
